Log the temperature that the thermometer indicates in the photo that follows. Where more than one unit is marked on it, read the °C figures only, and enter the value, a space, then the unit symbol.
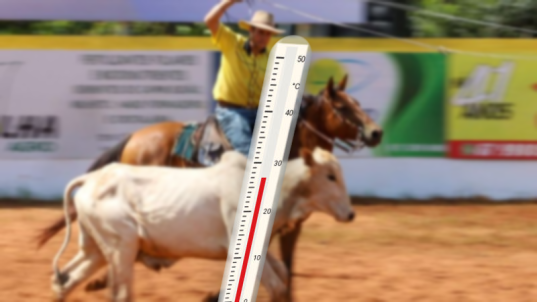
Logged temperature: 27 °C
